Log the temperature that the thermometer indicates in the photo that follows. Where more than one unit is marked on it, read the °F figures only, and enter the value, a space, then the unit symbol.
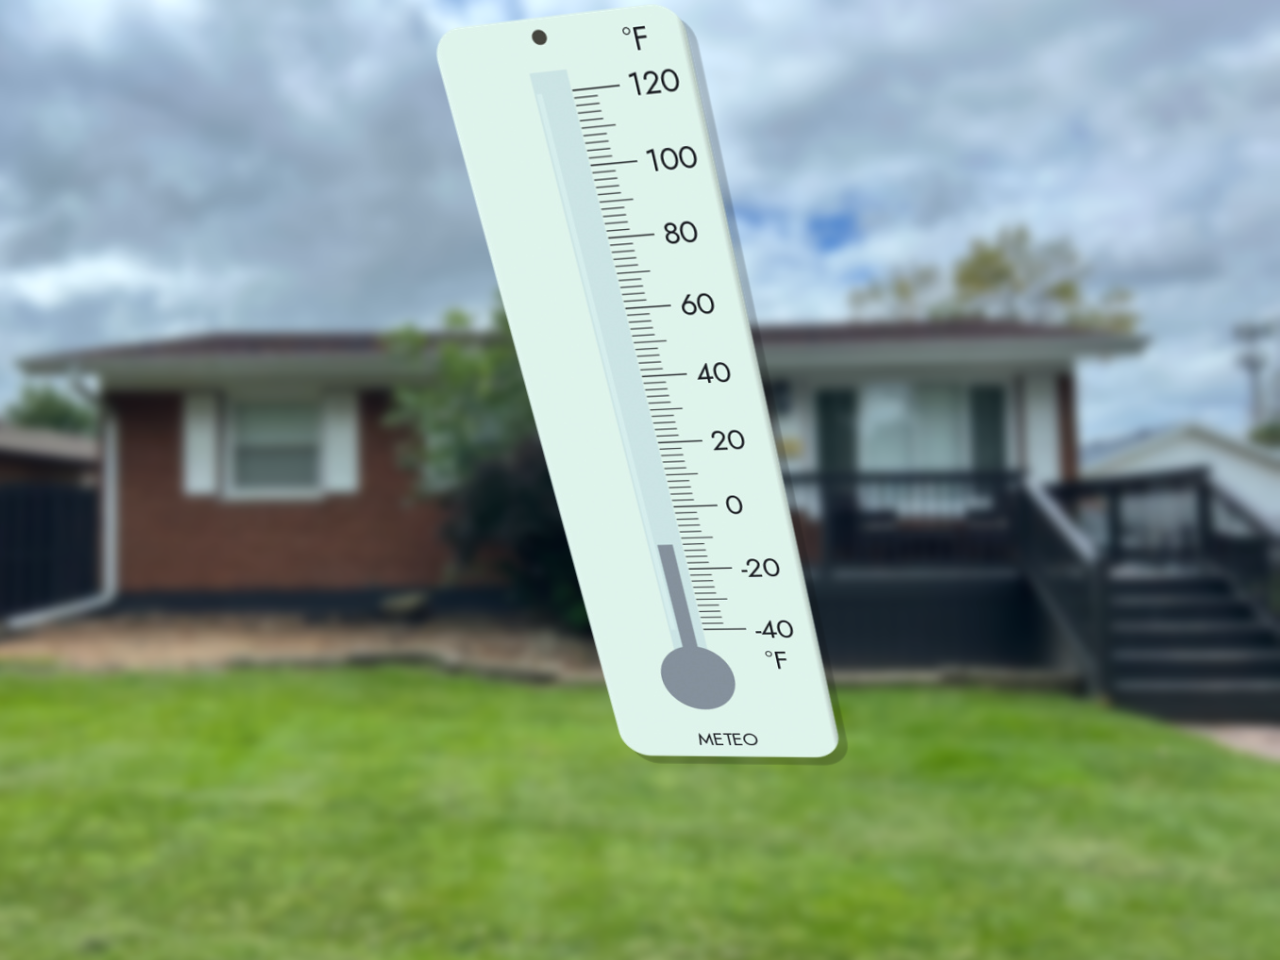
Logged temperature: -12 °F
